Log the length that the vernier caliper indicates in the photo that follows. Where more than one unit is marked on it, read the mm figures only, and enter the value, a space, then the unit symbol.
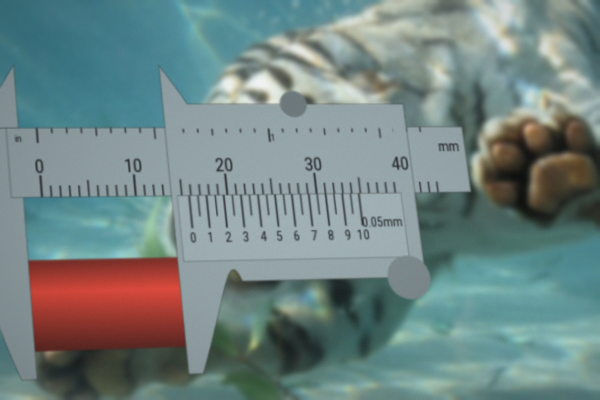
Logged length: 15.8 mm
